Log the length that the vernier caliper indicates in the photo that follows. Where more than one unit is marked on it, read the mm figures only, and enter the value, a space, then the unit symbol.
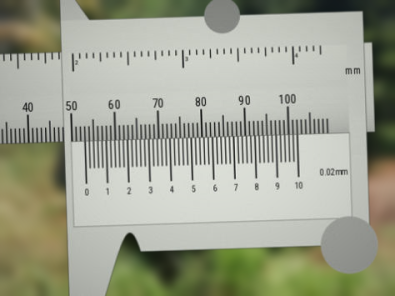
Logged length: 53.0 mm
